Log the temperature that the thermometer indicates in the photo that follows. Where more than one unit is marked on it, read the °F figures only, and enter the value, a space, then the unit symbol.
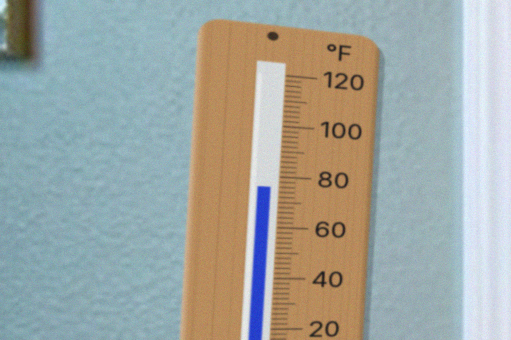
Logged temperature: 76 °F
